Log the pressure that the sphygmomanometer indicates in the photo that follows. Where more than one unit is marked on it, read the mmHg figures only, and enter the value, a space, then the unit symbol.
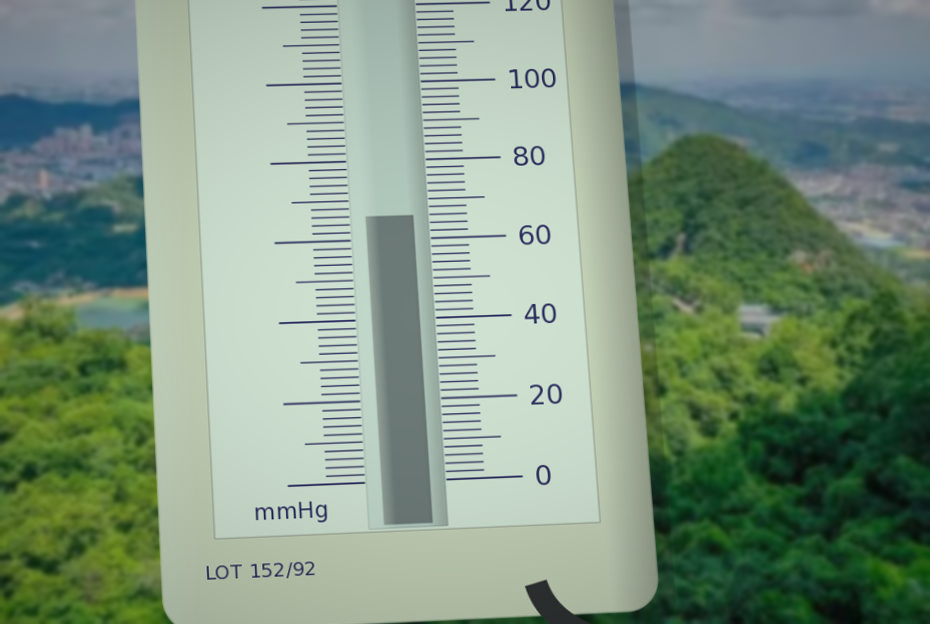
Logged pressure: 66 mmHg
